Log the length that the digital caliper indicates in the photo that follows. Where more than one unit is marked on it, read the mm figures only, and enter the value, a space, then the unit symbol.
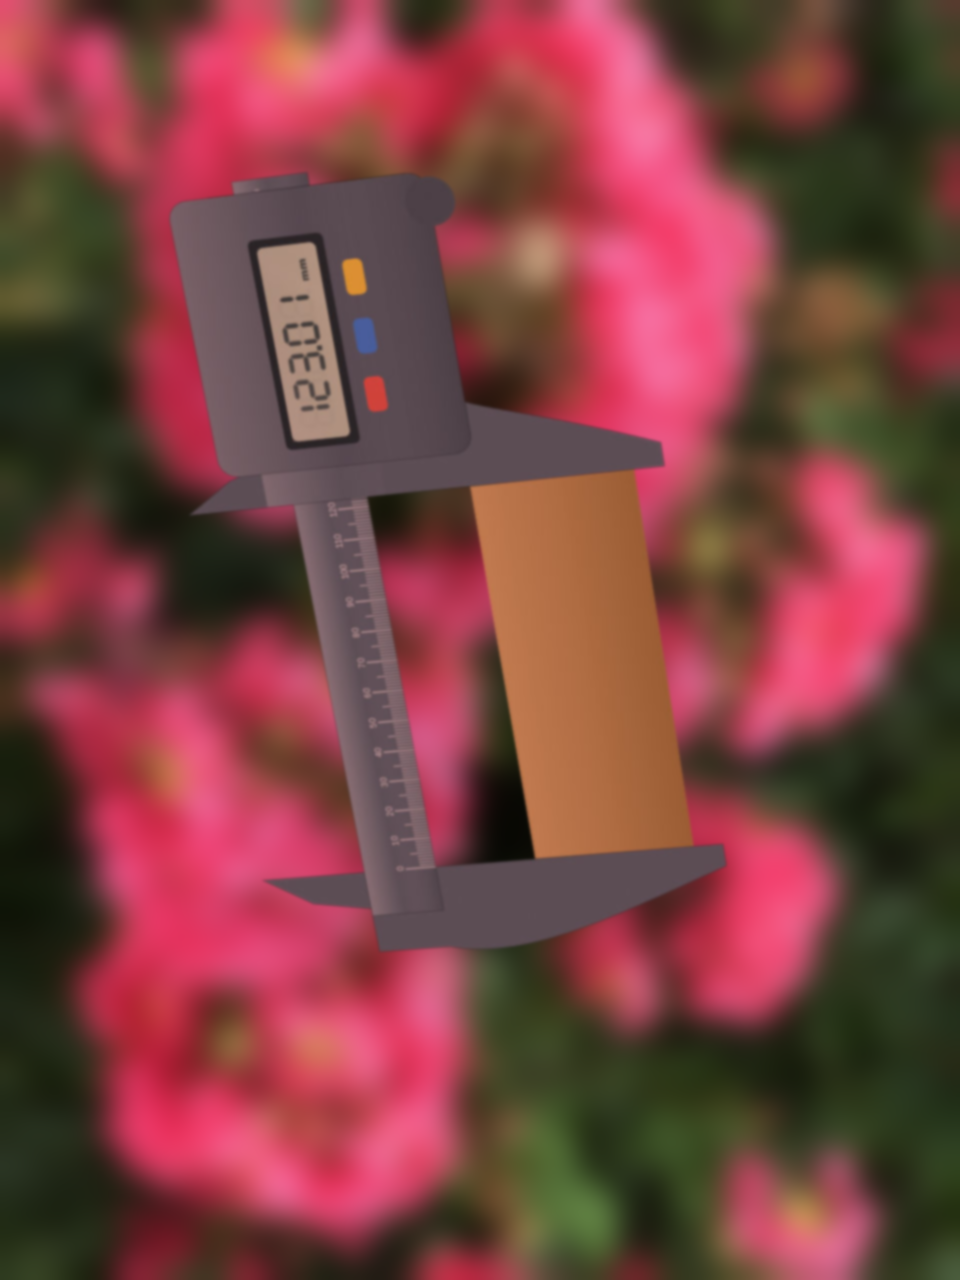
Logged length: 123.01 mm
